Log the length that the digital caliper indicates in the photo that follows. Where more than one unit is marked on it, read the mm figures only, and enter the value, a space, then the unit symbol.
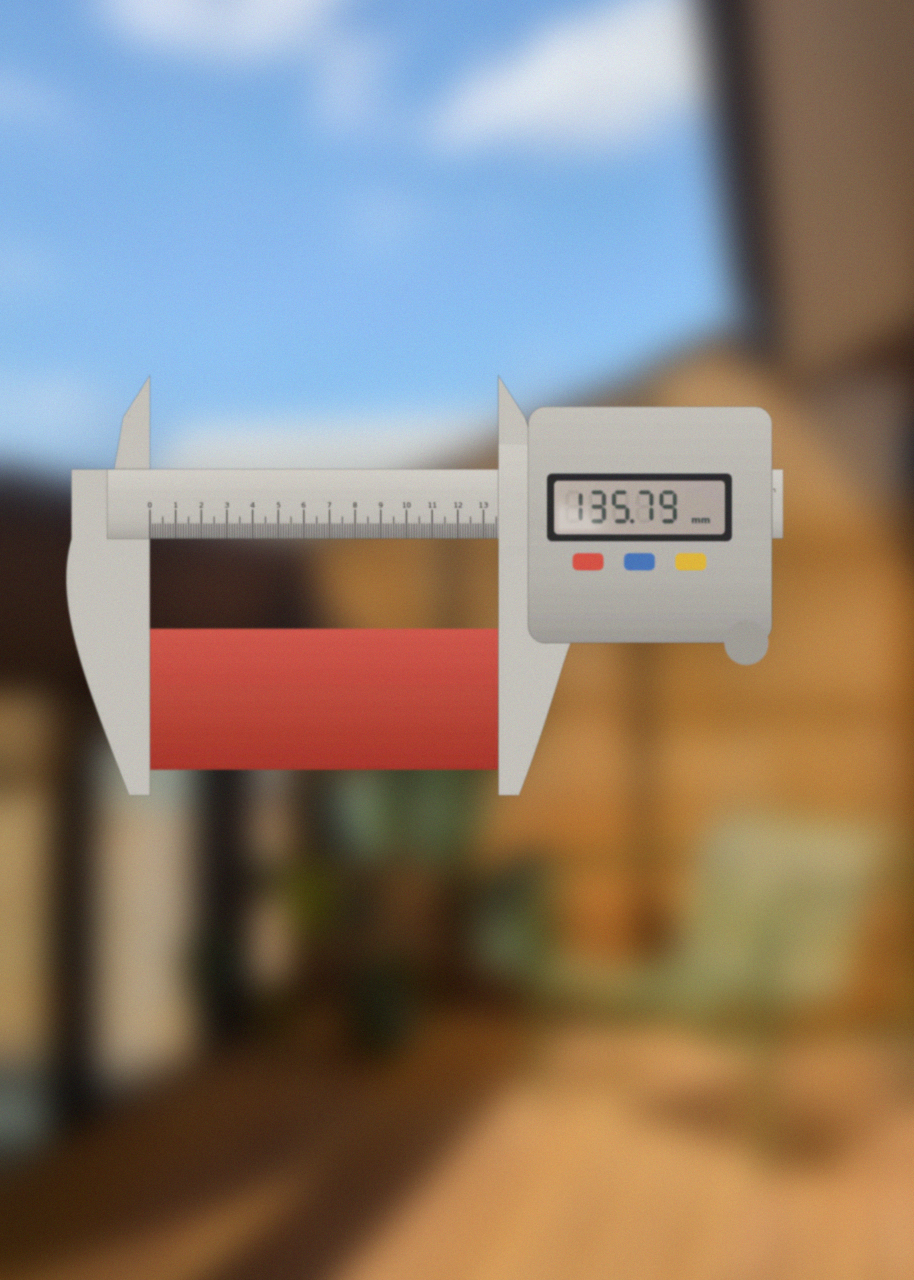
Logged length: 135.79 mm
